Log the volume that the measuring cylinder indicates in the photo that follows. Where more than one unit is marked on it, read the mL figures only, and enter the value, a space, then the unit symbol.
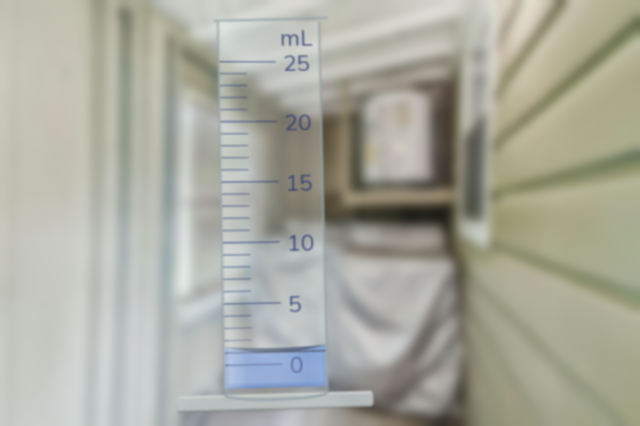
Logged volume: 1 mL
